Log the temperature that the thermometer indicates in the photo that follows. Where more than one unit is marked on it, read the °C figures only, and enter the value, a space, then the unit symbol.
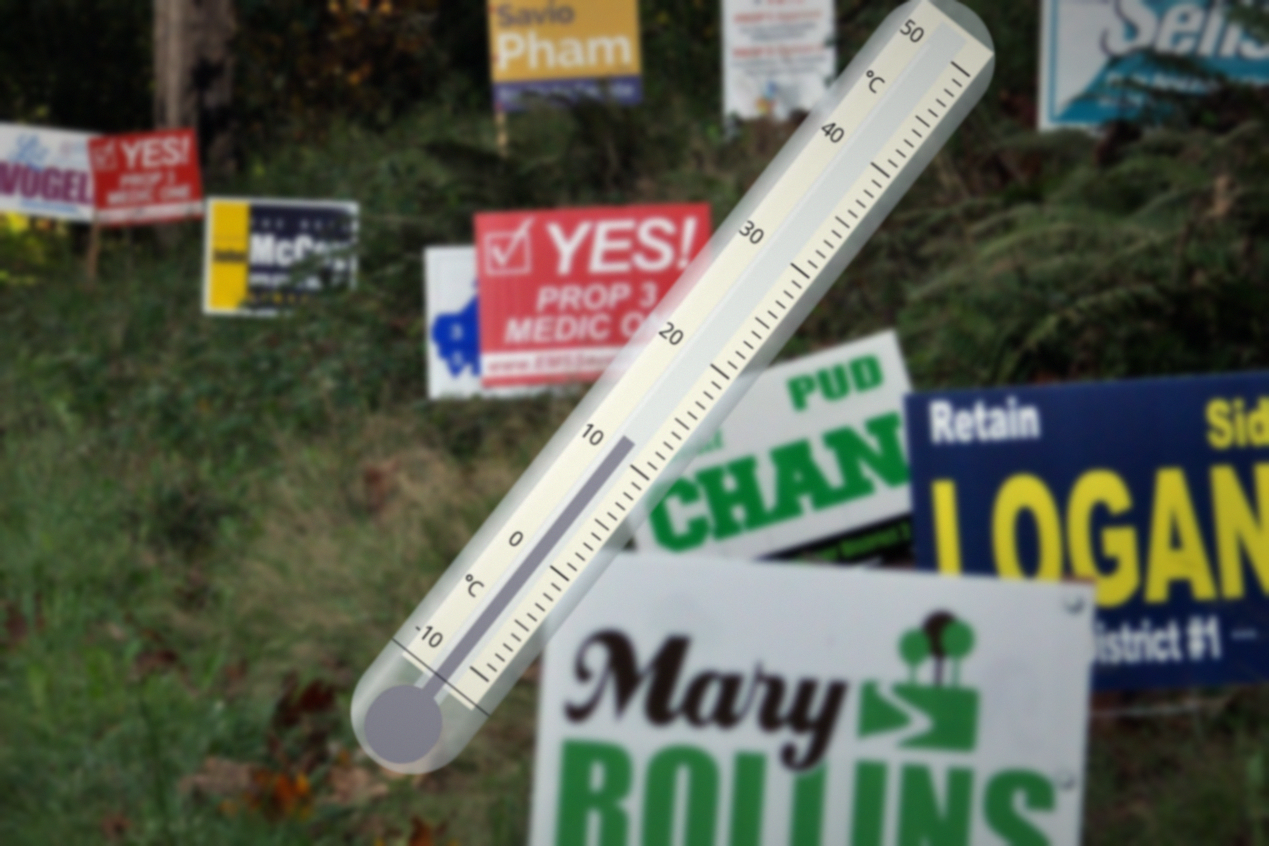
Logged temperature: 11.5 °C
